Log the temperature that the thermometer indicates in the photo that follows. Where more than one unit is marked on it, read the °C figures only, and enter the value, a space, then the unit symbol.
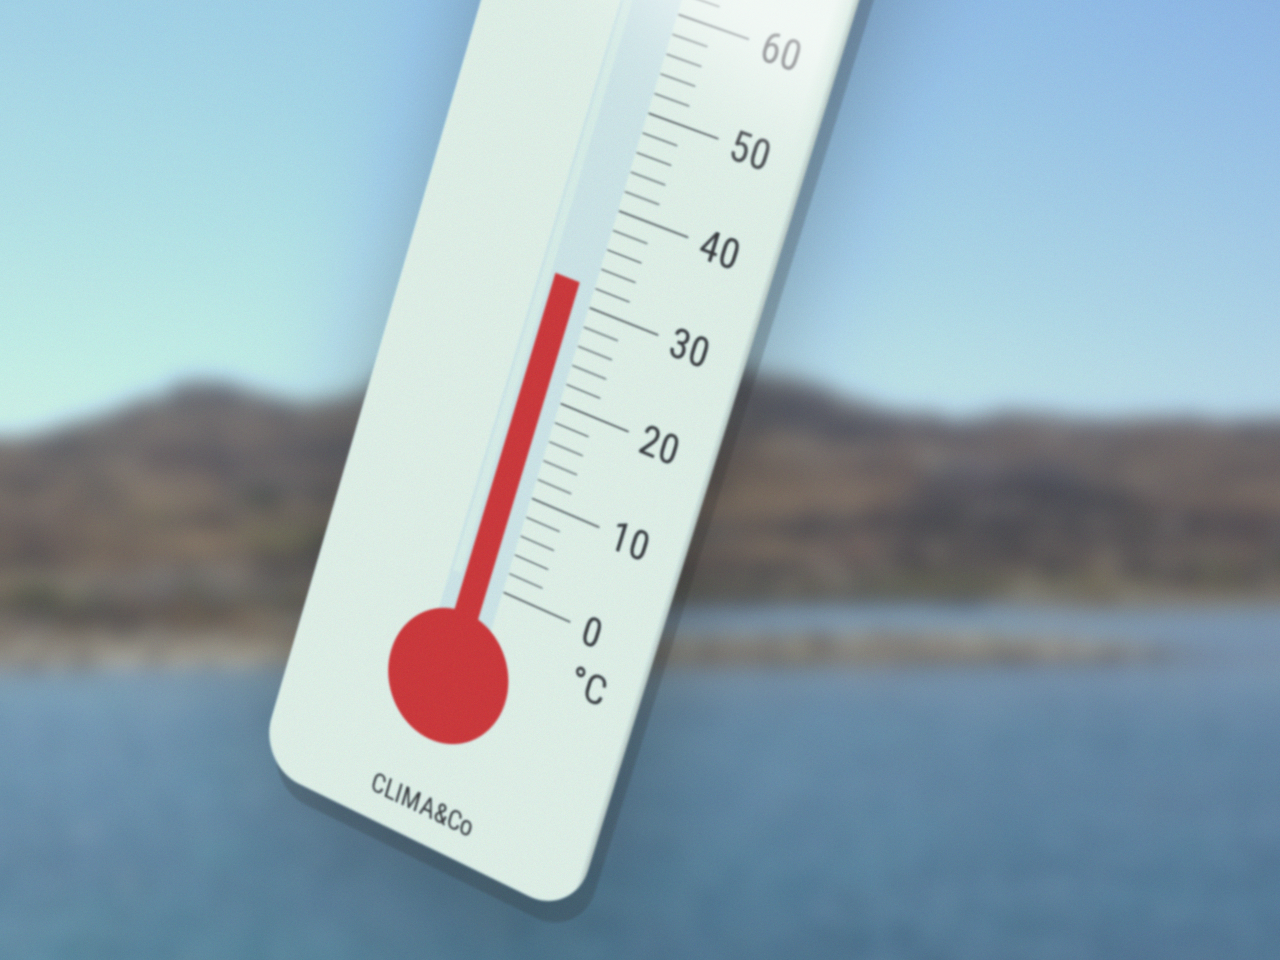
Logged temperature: 32 °C
